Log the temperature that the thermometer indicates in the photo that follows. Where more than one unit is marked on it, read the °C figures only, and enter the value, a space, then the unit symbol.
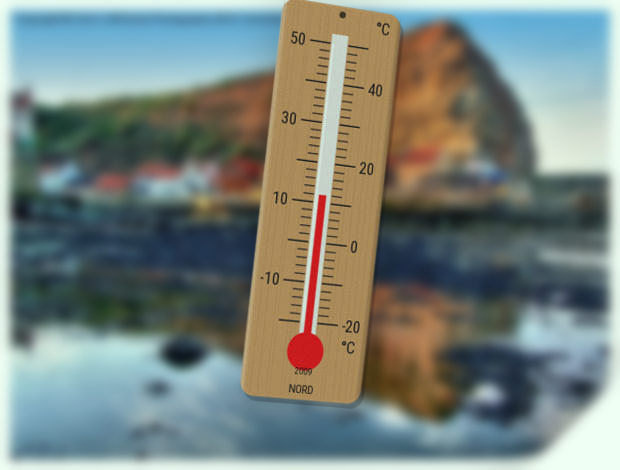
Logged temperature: 12 °C
